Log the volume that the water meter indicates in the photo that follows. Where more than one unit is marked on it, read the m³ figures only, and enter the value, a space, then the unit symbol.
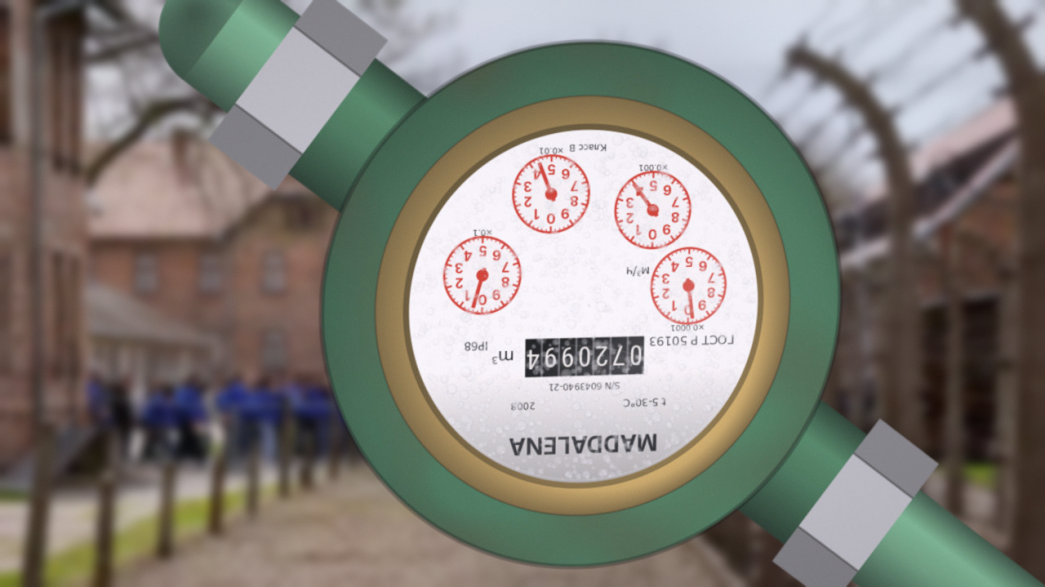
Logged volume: 720994.0439 m³
